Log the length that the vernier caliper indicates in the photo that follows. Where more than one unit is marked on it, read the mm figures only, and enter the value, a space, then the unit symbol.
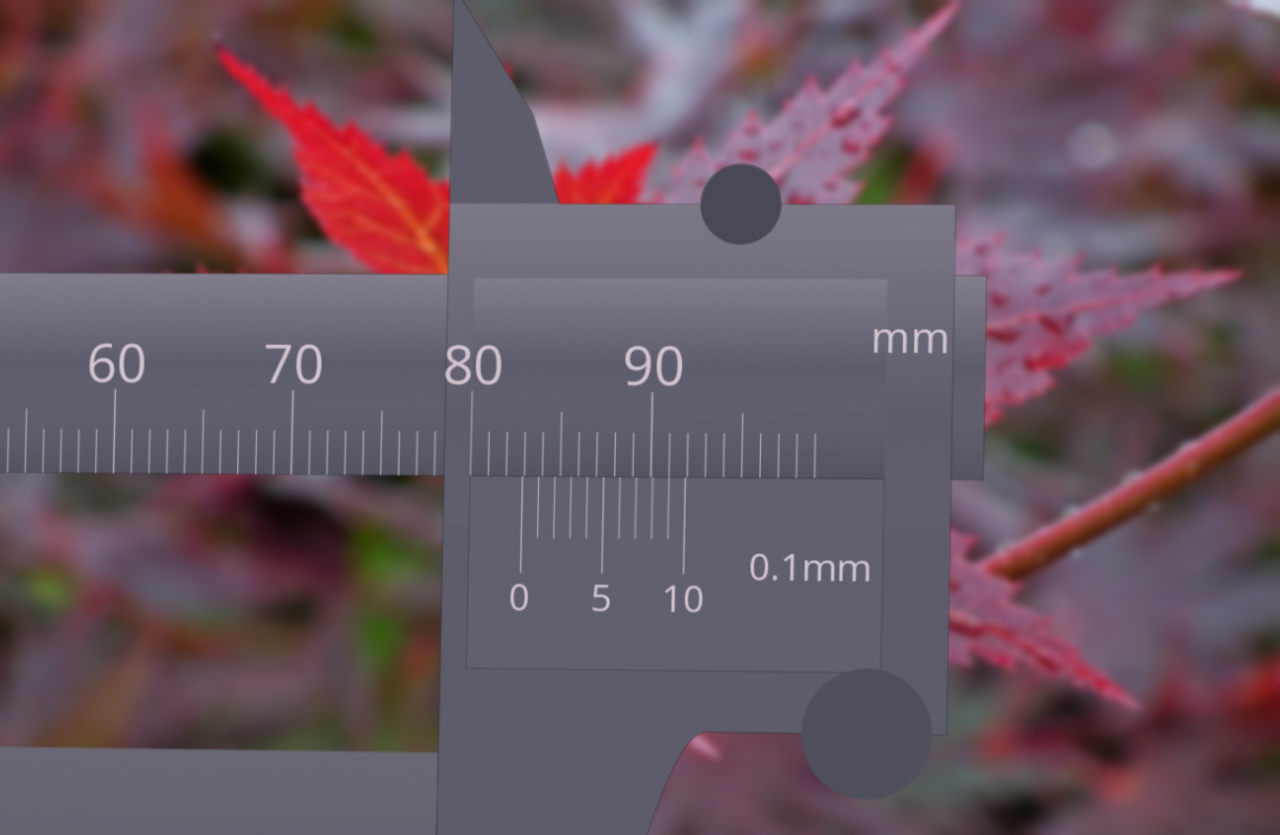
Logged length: 82.9 mm
